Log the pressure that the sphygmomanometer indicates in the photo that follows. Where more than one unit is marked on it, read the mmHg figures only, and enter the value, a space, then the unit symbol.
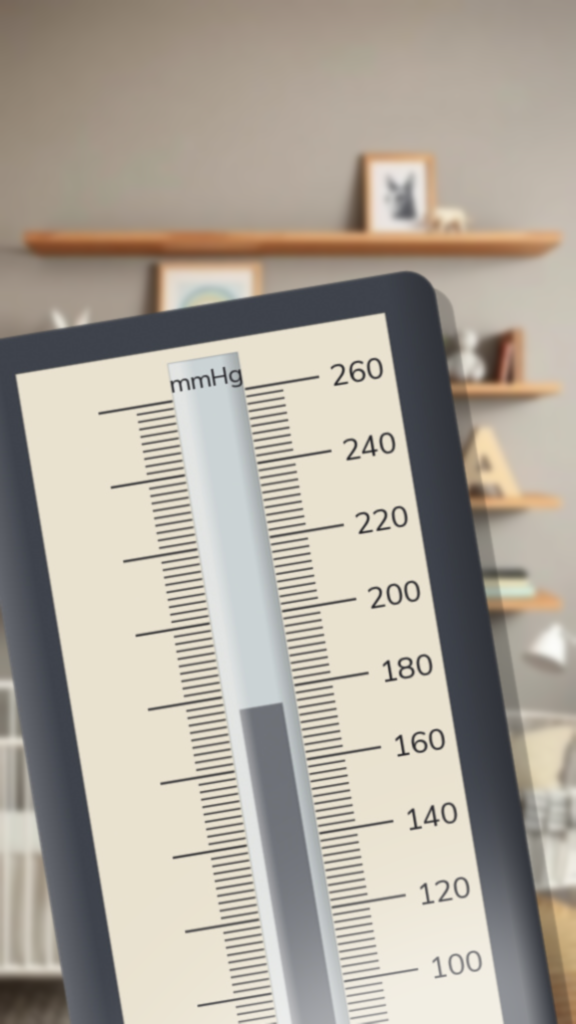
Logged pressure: 176 mmHg
